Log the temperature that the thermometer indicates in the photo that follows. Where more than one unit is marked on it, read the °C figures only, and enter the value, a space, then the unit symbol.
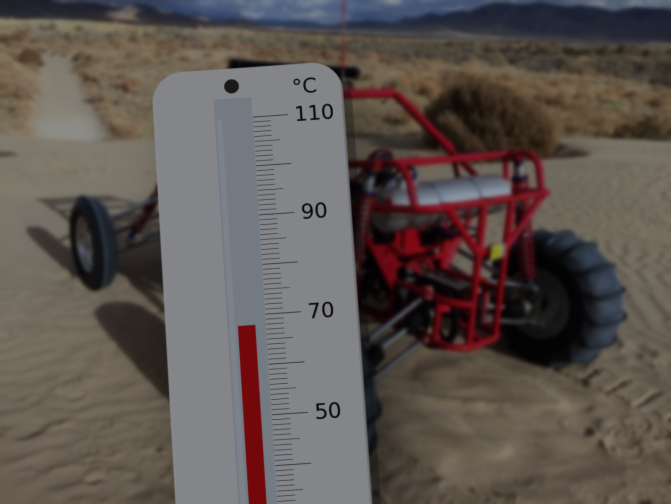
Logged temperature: 68 °C
